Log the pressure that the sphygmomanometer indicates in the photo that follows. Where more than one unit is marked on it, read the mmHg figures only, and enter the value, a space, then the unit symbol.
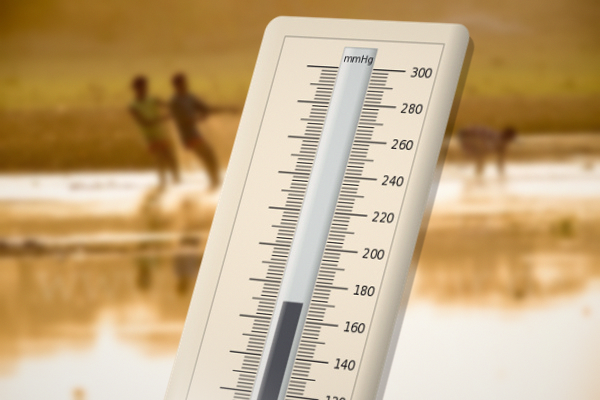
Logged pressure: 170 mmHg
